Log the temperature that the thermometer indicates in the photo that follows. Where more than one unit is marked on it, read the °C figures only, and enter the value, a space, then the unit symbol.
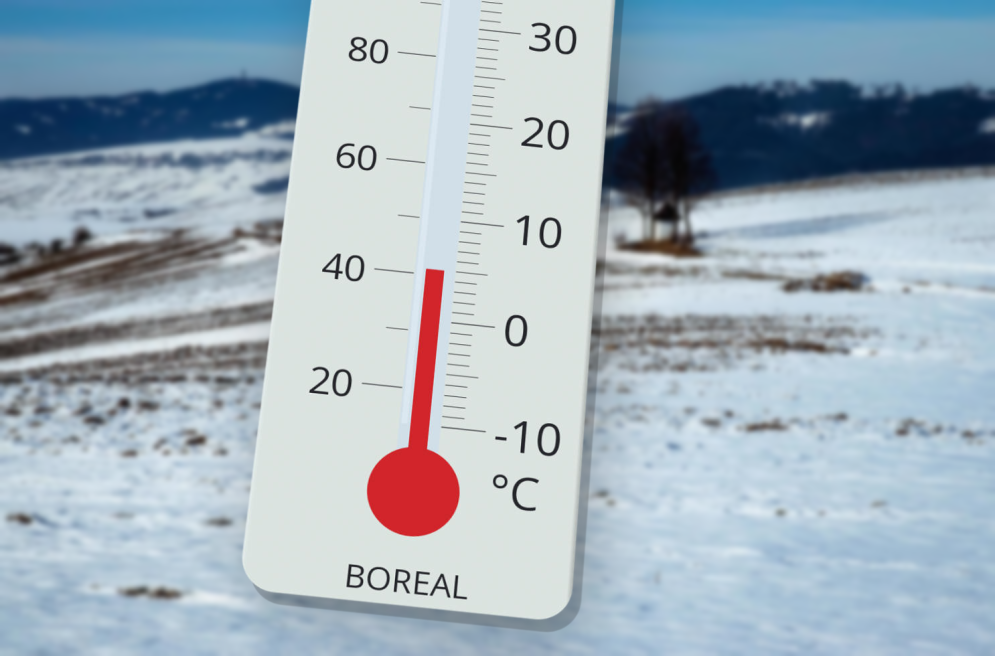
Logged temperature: 5 °C
